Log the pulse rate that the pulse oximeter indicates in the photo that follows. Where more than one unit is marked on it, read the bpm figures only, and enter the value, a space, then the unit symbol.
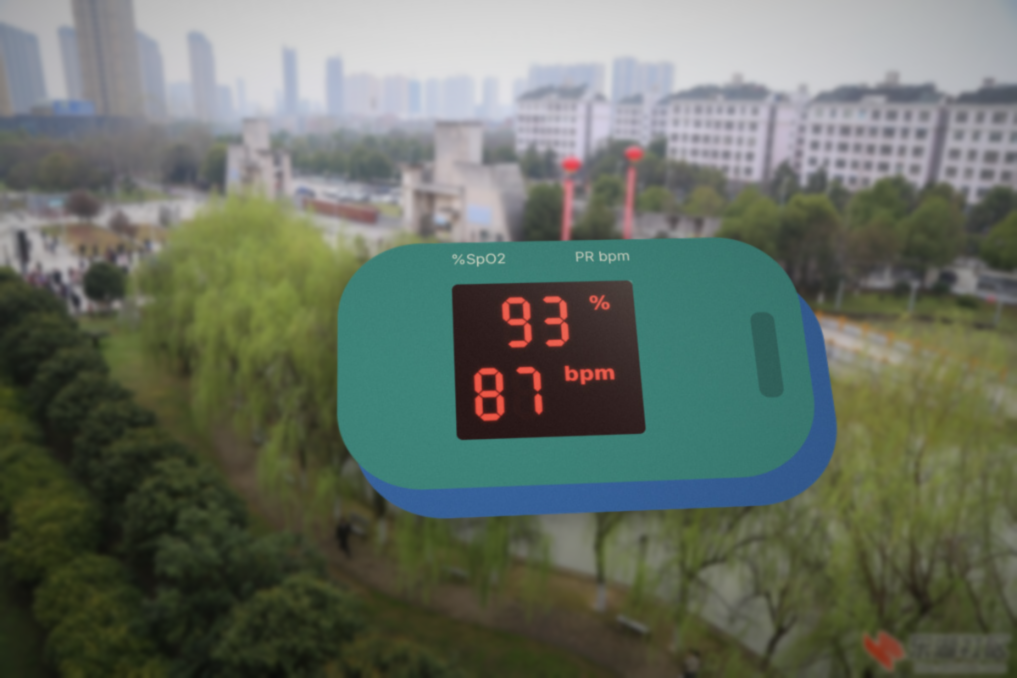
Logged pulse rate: 87 bpm
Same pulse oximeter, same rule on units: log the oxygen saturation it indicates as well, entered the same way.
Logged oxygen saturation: 93 %
